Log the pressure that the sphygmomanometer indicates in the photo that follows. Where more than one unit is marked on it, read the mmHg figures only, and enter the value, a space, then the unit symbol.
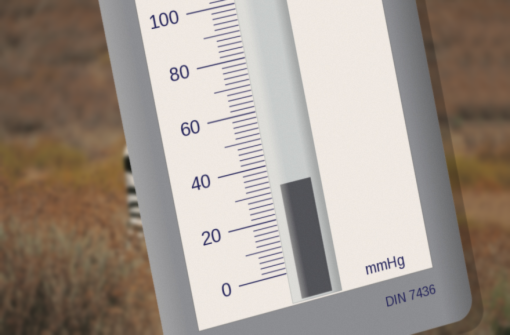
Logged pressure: 32 mmHg
